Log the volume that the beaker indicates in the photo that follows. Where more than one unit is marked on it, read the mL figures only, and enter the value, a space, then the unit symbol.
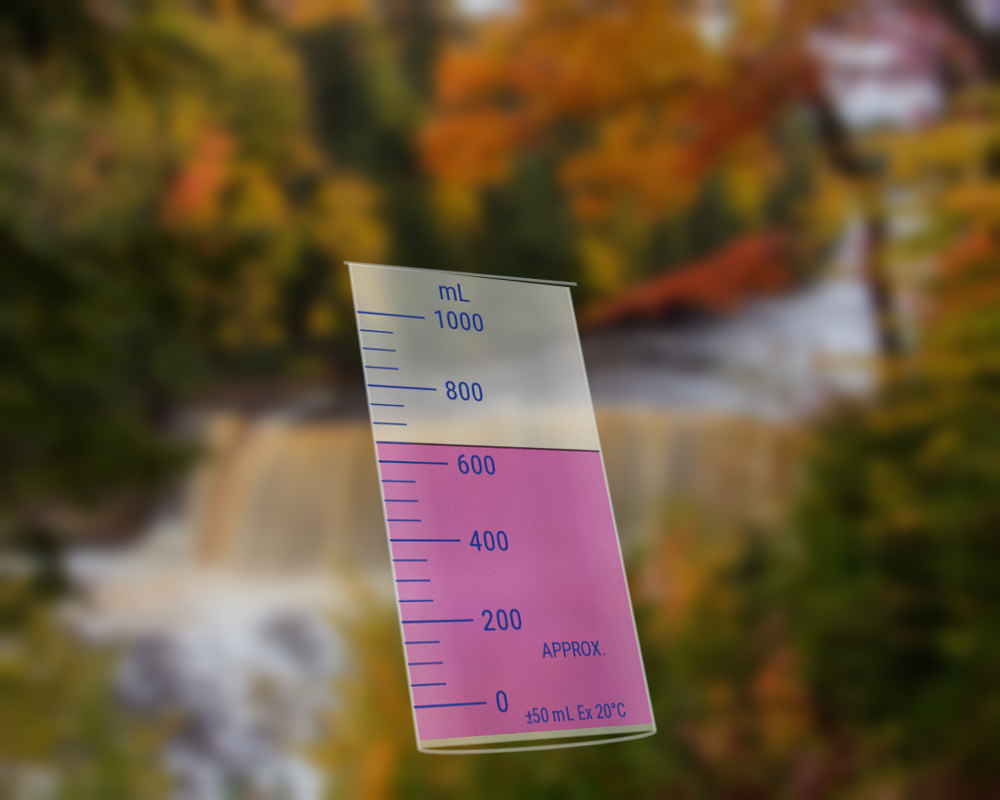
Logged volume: 650 mL
